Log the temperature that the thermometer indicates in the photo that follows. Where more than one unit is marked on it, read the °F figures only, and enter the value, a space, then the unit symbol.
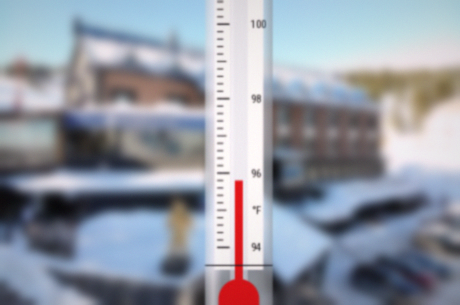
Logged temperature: 95.8 °F
